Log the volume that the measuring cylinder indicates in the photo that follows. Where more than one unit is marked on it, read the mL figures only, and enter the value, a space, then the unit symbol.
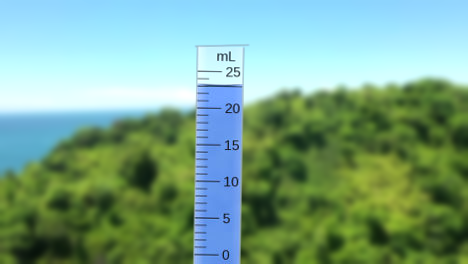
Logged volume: 23 mL
